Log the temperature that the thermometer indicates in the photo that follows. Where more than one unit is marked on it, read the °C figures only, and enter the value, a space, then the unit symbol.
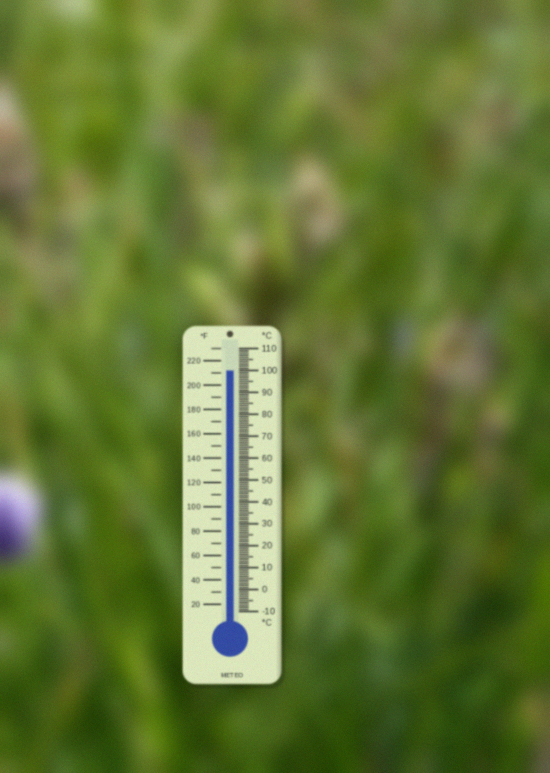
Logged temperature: 100 °C
